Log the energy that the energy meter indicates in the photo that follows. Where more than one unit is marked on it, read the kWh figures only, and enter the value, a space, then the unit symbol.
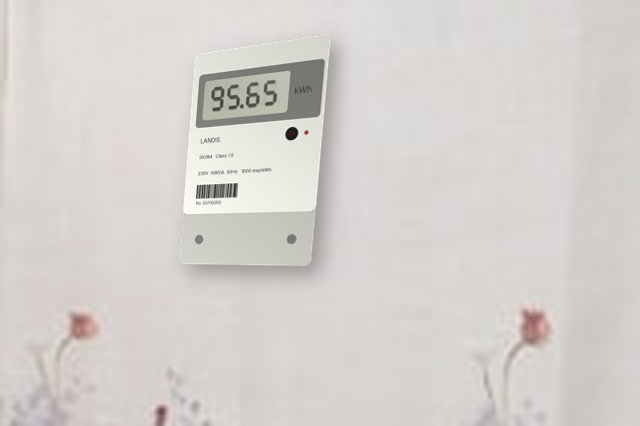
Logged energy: 95.65 kWh
